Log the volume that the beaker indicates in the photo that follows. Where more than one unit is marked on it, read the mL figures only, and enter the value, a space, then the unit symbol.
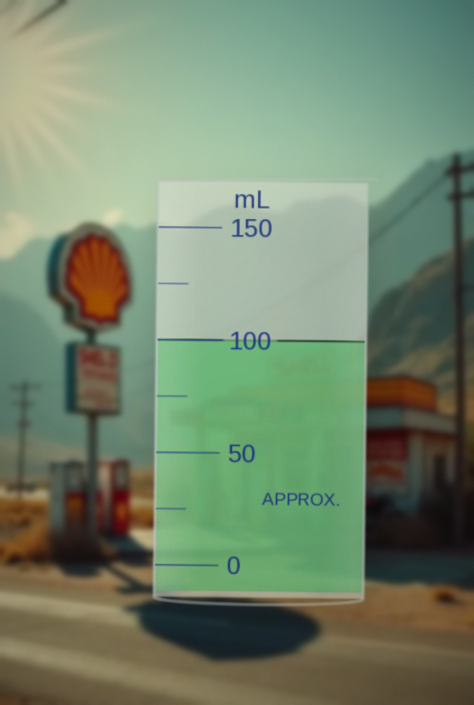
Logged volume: 100 mL
